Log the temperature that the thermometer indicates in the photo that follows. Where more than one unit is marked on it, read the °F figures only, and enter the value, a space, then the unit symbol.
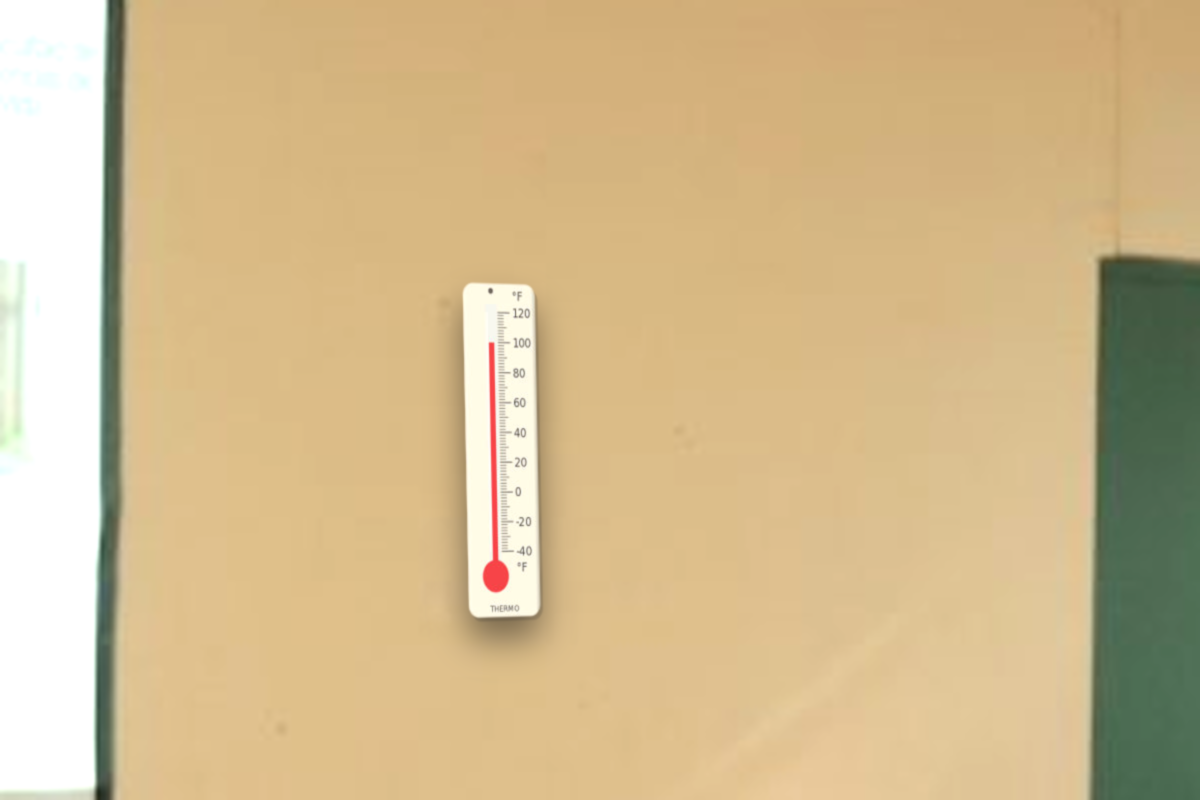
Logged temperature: 100 °F
